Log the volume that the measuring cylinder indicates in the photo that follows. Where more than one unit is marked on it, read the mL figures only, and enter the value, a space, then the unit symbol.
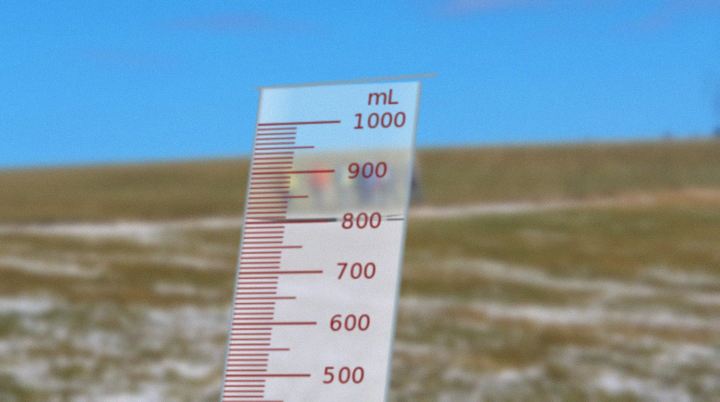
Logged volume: 800 mL
